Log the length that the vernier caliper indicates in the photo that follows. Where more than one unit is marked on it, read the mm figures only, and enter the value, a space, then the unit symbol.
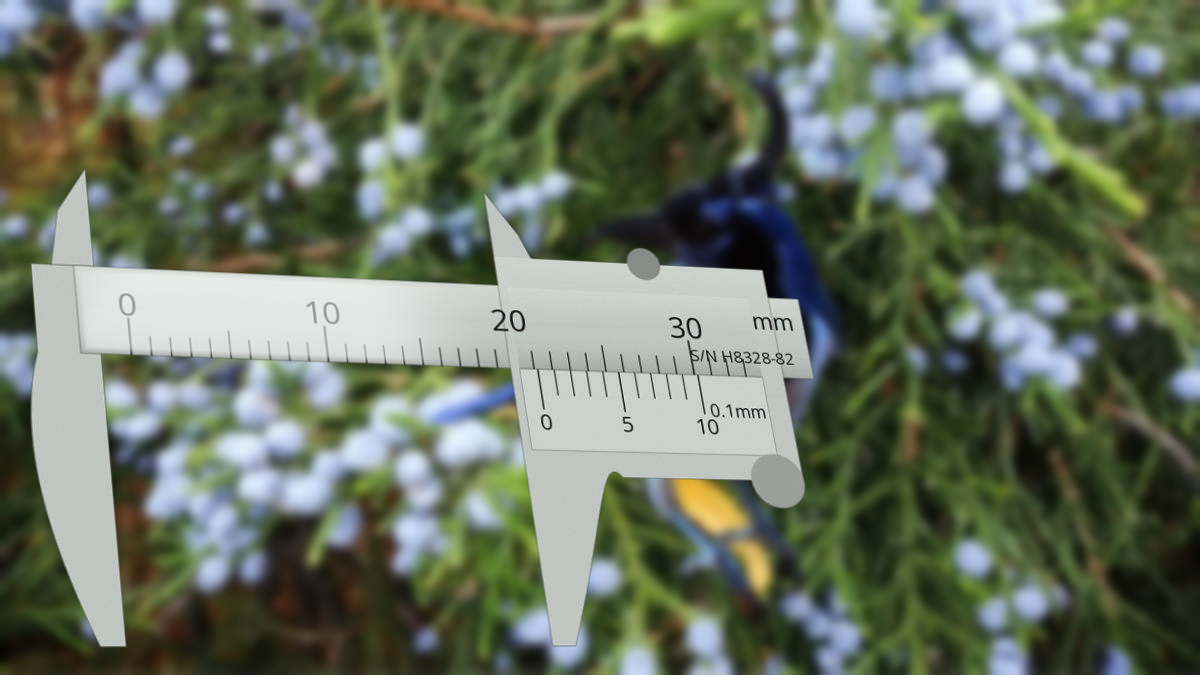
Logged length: 21.2 mm
